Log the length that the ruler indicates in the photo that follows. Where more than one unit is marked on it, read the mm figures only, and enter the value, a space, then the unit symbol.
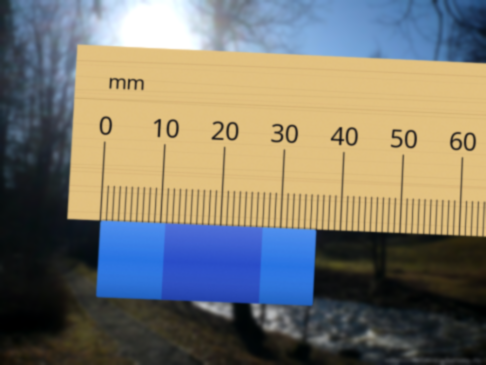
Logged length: 36 mm
